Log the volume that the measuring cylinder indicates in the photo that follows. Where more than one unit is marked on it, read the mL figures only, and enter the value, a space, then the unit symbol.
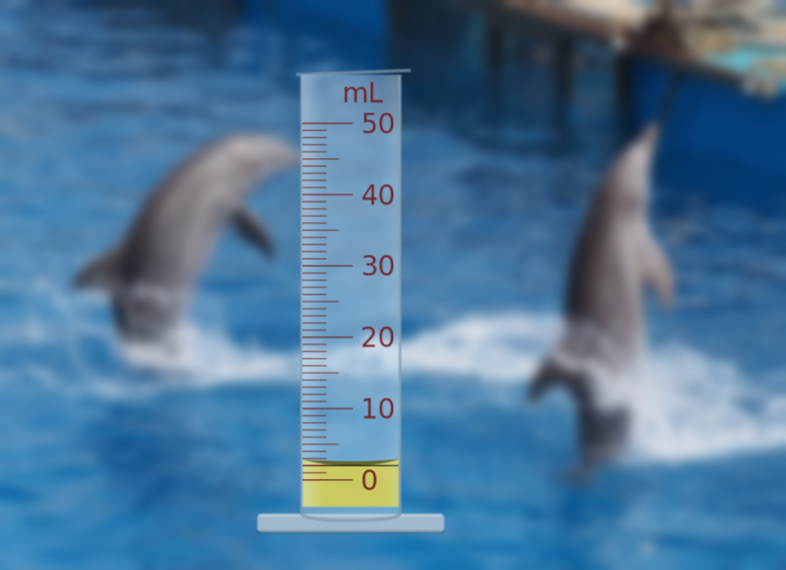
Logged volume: 2 mL
